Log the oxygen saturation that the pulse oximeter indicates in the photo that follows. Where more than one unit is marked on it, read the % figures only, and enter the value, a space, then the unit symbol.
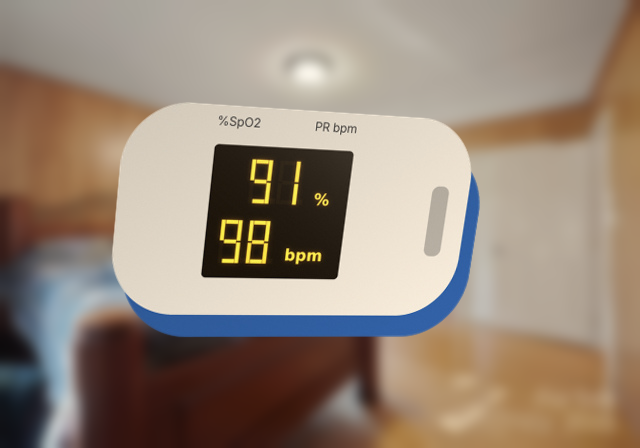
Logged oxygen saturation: 91 %
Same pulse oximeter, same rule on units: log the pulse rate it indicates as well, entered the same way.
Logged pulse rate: 98 bpm
